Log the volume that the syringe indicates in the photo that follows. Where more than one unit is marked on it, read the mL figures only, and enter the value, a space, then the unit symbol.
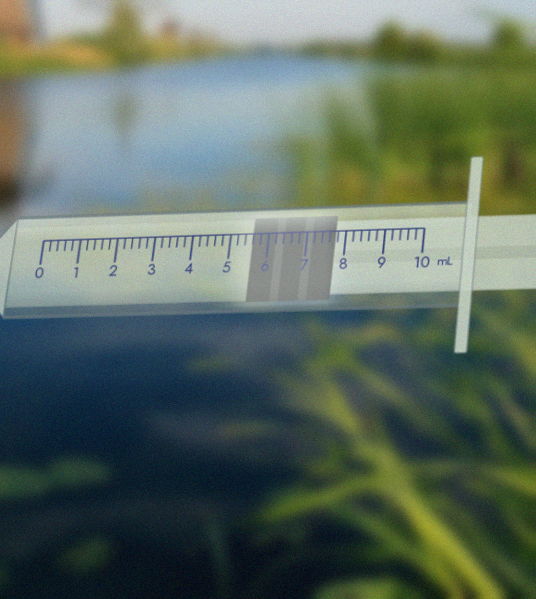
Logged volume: 5.6 mL
